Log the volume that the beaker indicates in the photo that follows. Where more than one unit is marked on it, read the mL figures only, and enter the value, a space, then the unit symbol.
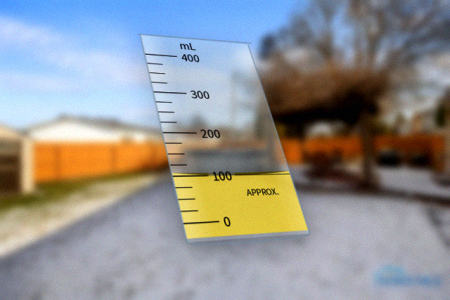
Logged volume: 100 mL
